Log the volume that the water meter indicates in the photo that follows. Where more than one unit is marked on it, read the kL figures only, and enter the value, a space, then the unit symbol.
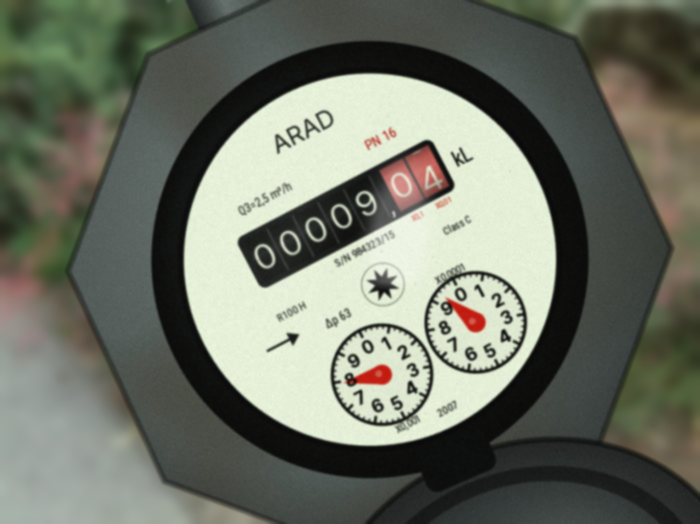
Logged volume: 9.0379 kL
